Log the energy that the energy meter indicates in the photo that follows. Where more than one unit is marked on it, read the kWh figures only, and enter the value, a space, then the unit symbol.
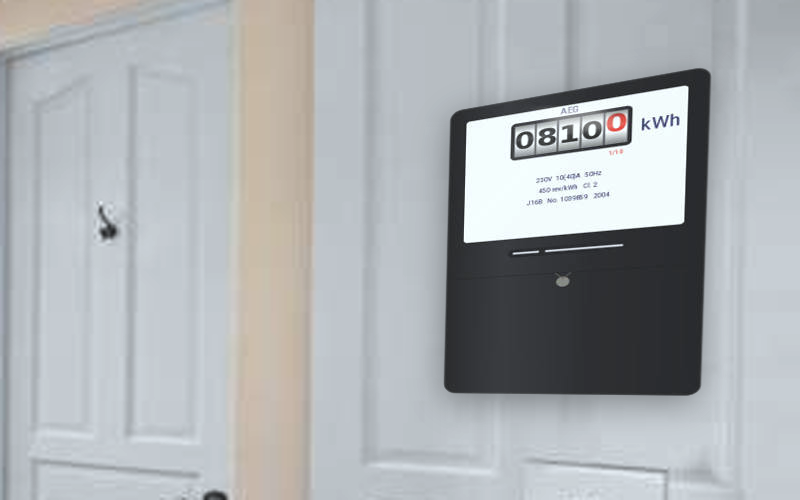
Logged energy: 810.0 kWh
